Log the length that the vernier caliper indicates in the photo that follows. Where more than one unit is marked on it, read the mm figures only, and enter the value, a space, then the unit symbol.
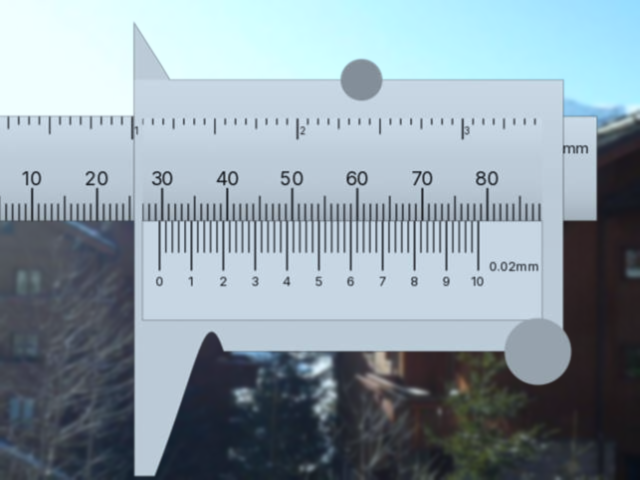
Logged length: 29.6 mm
